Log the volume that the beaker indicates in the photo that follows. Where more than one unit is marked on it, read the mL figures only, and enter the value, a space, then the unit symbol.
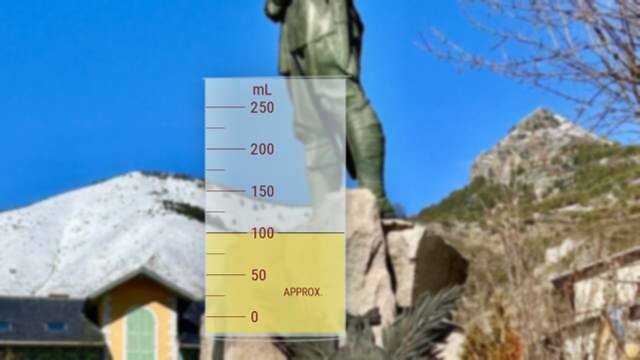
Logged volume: 100 mL
